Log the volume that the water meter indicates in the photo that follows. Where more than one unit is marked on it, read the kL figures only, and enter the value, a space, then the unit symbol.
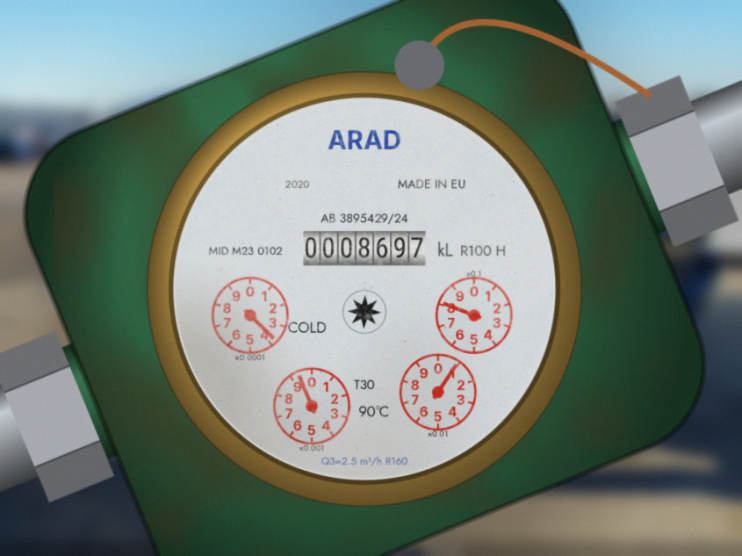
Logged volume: 8697.8093 kL
